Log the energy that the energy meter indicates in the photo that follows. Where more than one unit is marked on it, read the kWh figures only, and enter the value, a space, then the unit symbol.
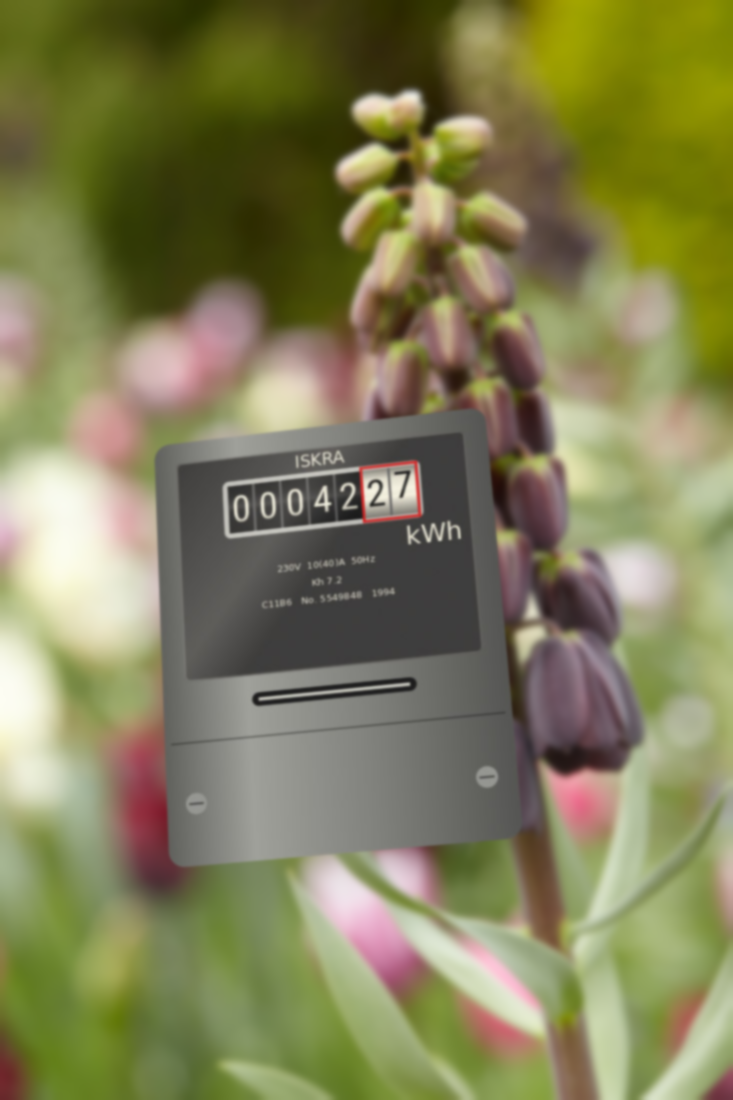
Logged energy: 42.27 kWh
